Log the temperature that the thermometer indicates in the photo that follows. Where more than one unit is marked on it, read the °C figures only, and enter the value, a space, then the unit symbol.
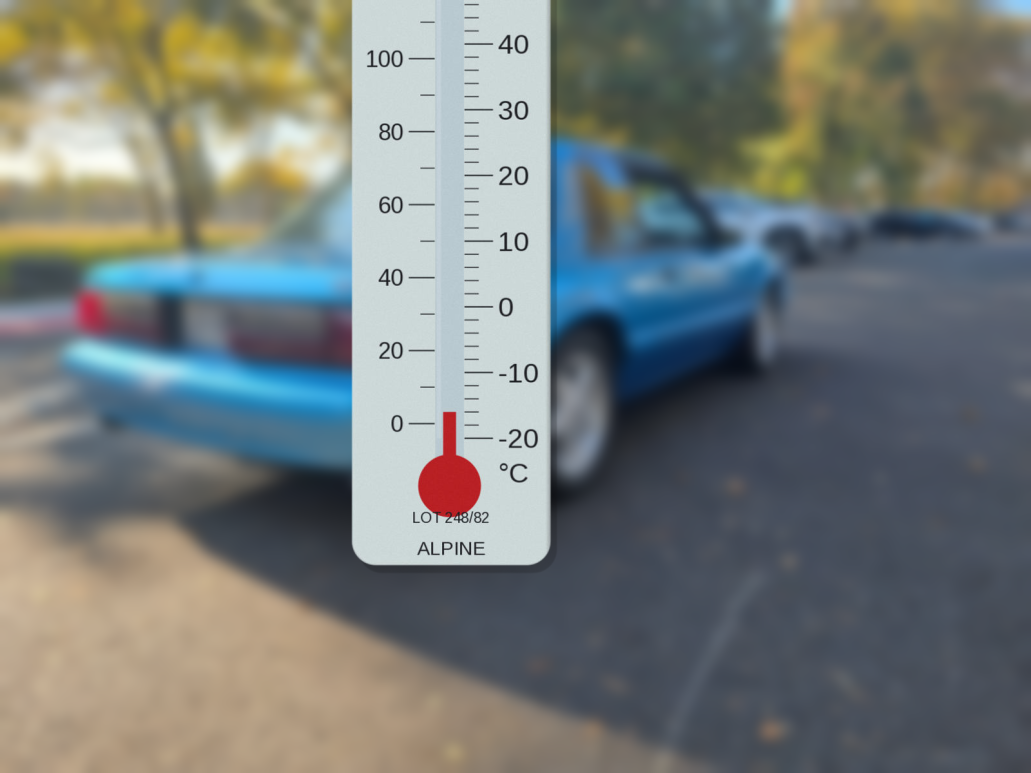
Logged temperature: -16 °C
